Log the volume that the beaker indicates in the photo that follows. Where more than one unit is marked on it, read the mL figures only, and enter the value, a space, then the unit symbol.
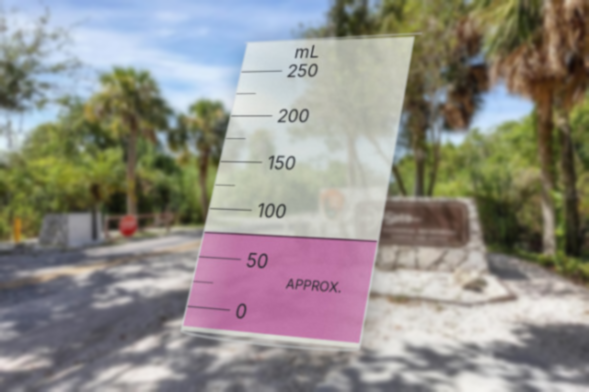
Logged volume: 75 mL
